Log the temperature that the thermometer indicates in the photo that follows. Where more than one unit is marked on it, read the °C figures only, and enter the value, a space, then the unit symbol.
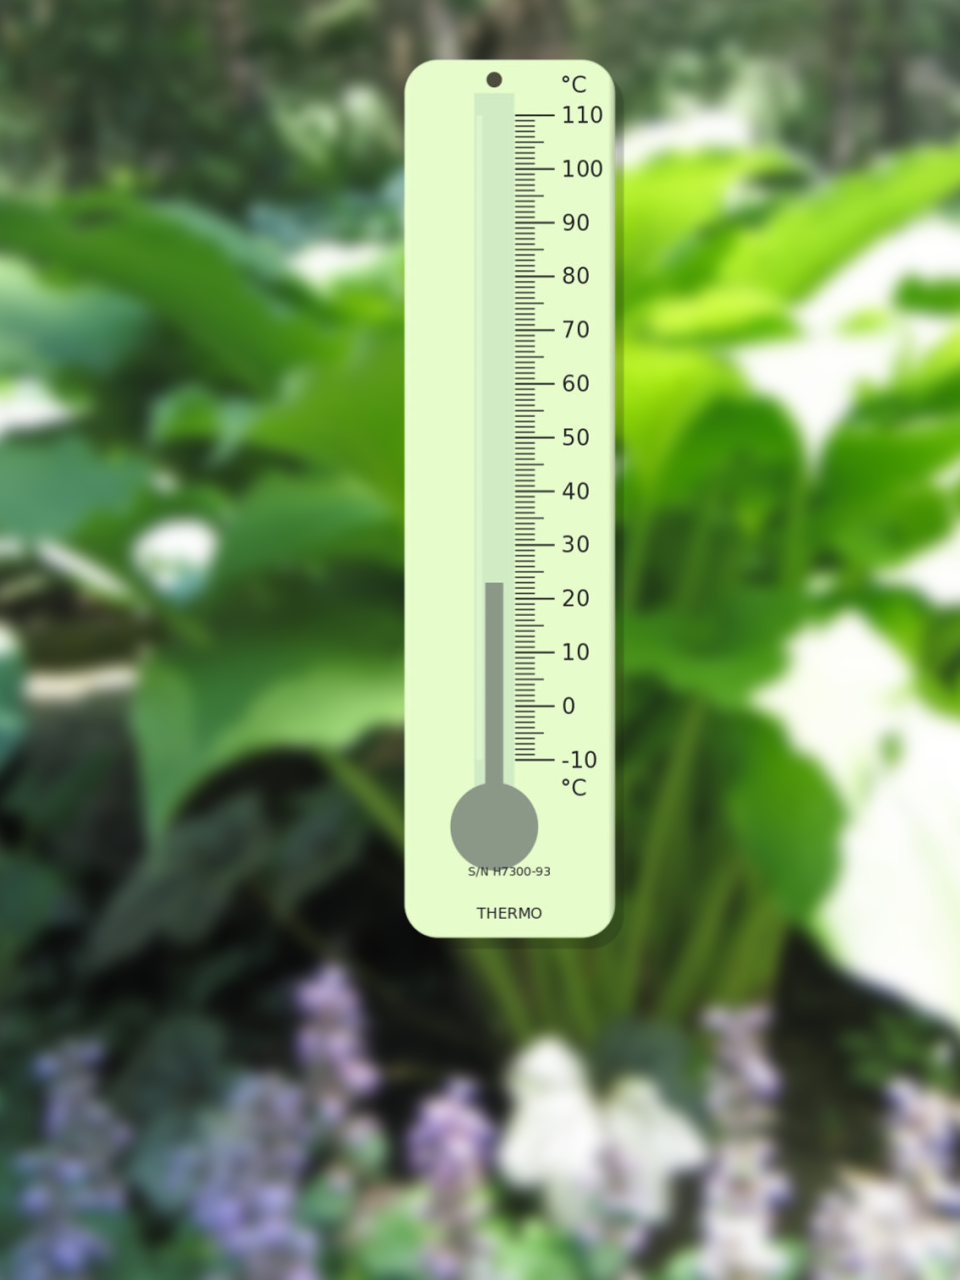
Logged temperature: 23 °C
